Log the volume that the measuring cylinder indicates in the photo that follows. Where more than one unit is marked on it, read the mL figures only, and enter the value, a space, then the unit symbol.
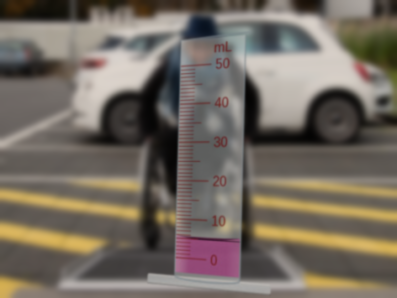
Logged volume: 5 mL
